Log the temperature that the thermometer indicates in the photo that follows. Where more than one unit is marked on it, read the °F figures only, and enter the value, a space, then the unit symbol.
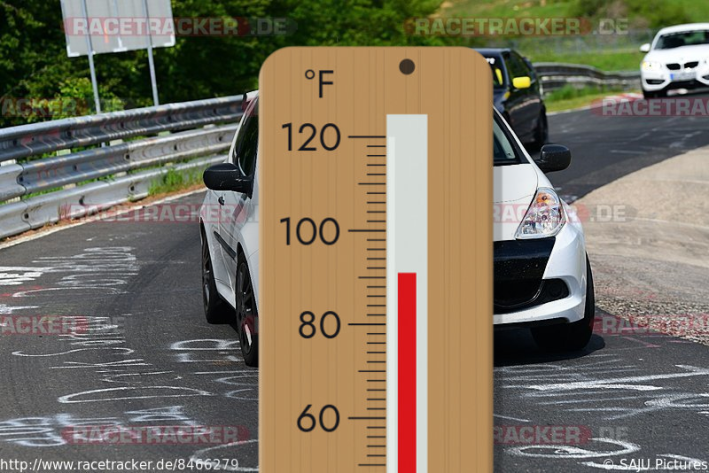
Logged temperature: 91 °F
